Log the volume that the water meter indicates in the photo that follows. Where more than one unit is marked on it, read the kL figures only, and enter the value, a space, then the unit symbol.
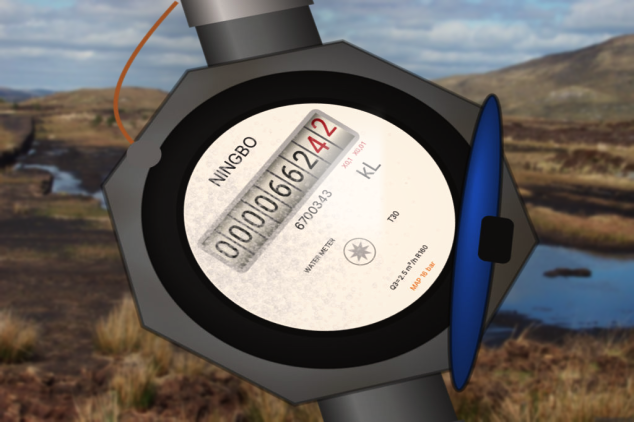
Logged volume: 662.42 kL
